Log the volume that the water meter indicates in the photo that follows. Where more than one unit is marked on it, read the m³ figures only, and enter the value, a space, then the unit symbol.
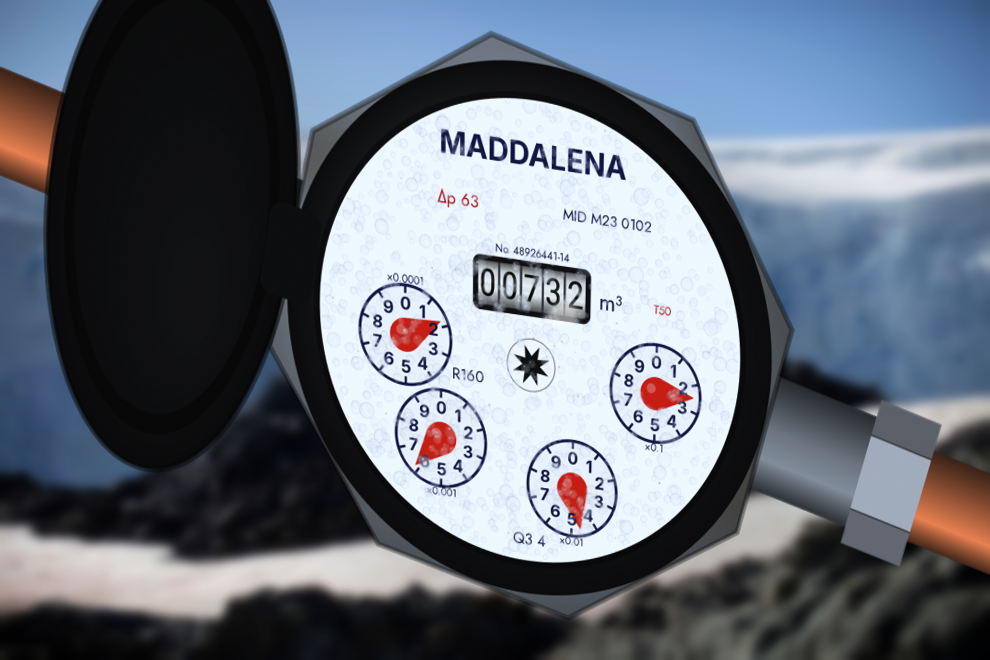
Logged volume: 732.2461 m³
